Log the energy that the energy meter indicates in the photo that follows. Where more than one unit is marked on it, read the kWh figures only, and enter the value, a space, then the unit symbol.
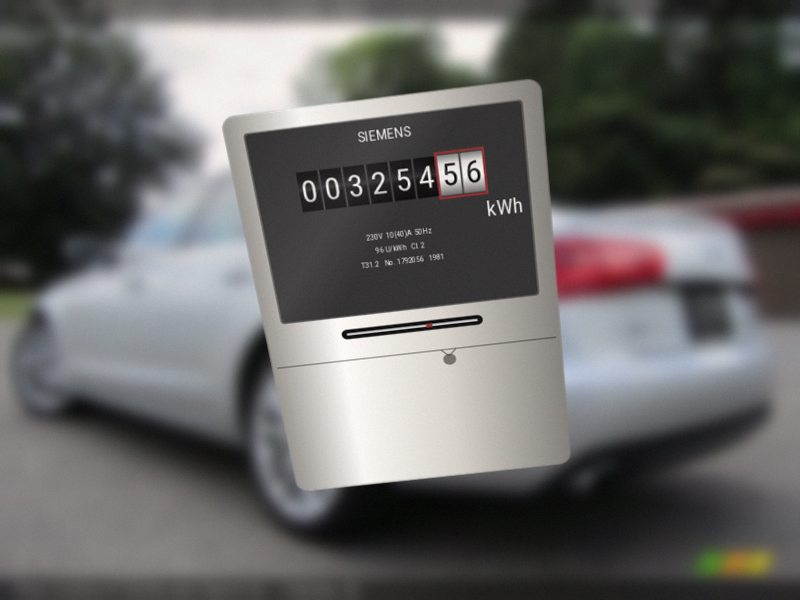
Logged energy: 3254.56 kWh
